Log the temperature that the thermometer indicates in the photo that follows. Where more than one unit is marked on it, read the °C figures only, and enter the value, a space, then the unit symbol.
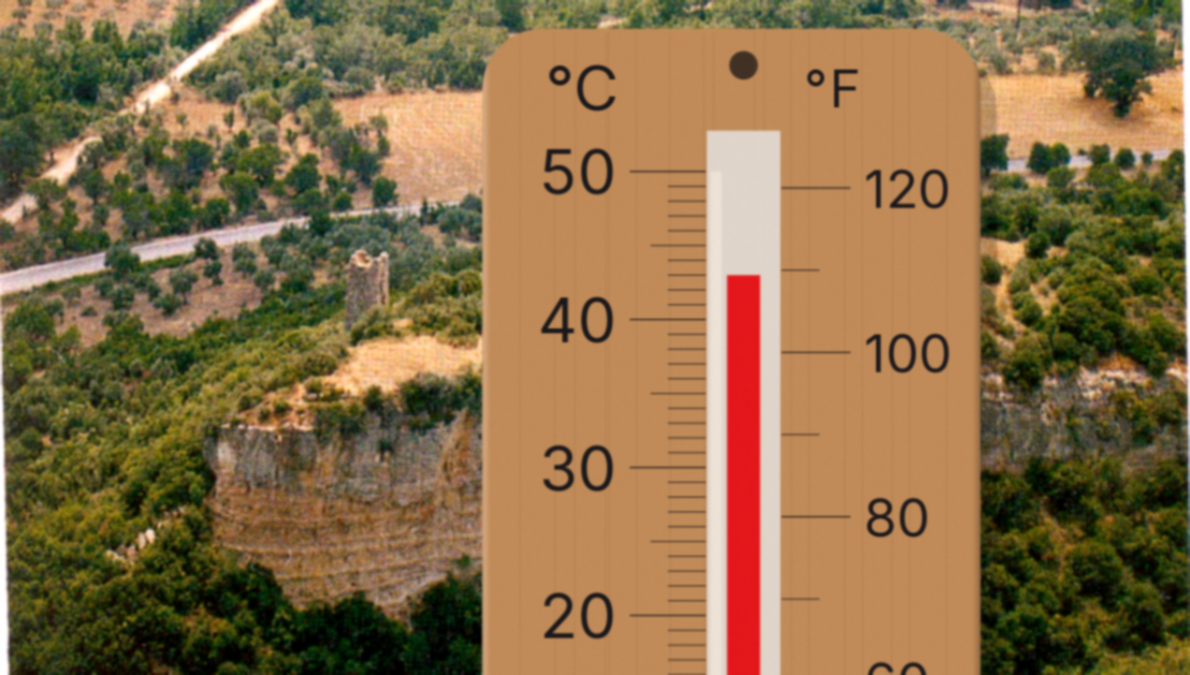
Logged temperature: 43 °C
